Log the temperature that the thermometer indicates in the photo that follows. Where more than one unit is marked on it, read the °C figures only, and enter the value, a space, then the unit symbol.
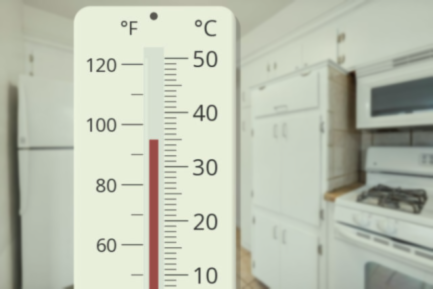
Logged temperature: 35 °C
